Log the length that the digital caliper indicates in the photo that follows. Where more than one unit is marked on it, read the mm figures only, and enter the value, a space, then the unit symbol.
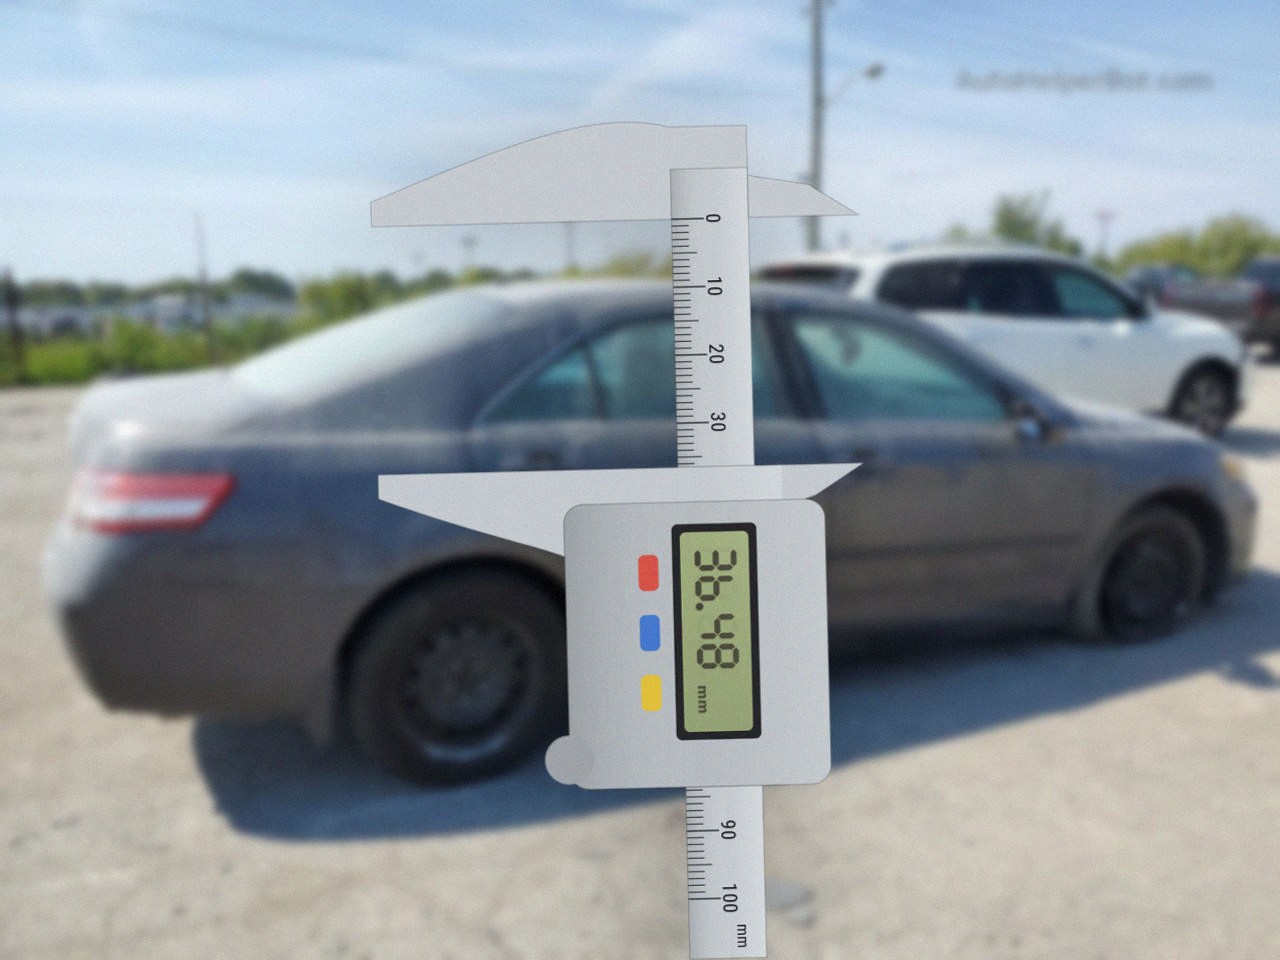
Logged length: 36.48 mm
